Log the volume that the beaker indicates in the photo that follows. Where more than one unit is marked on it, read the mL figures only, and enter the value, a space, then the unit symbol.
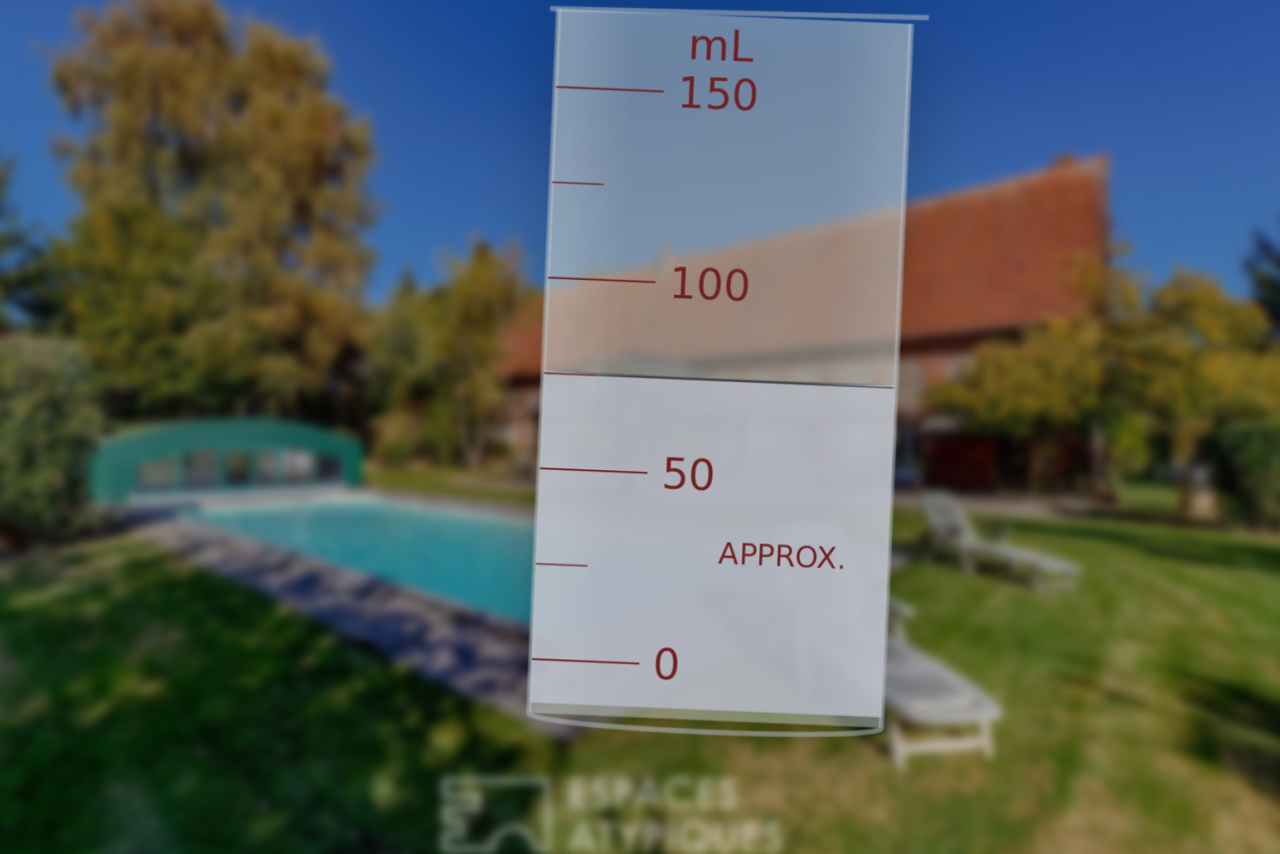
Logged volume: 75 mL
